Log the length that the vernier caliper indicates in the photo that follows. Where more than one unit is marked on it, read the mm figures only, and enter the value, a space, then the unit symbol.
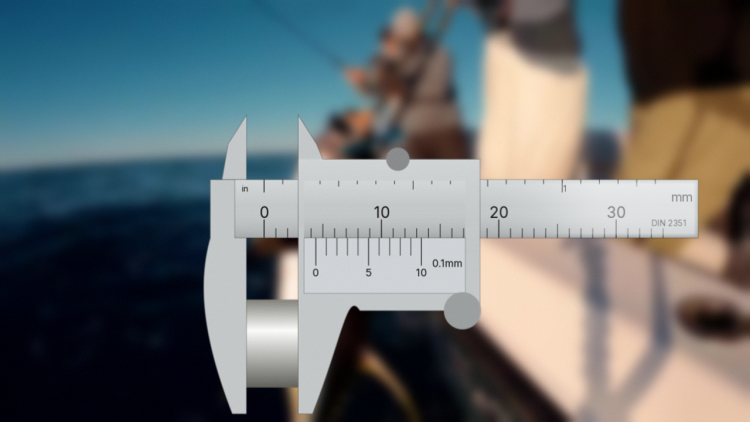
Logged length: 4.4 mm
